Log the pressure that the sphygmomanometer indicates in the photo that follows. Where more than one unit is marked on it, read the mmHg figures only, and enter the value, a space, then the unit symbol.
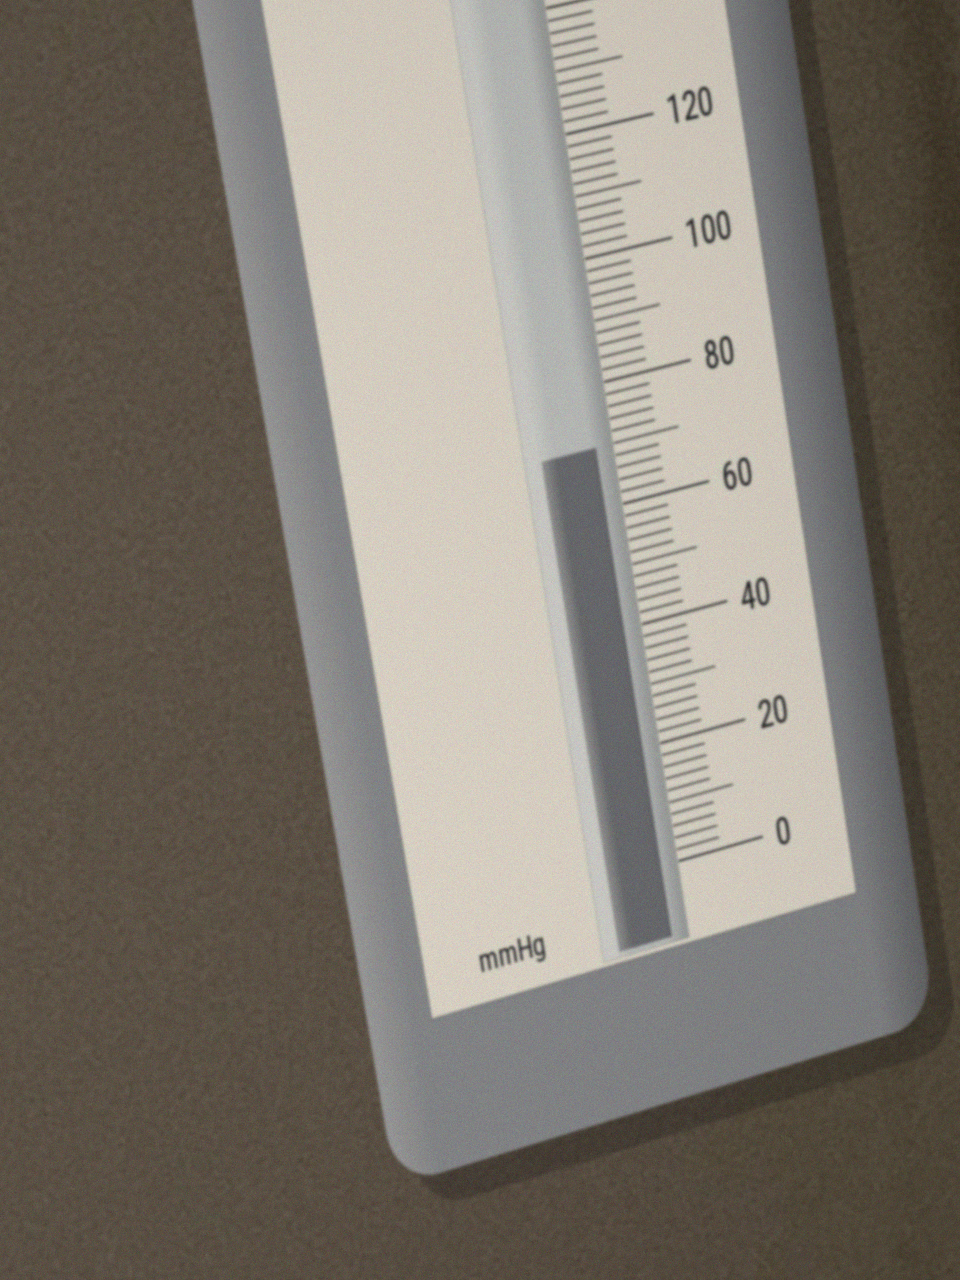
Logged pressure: 70 mmHg
